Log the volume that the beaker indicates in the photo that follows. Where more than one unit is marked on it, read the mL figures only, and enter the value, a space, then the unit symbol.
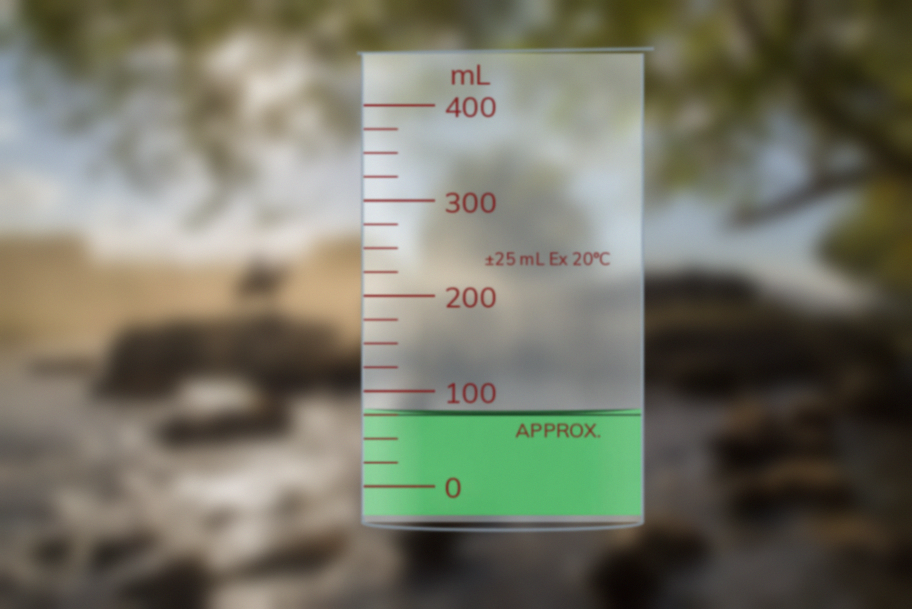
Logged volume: 75 mL
